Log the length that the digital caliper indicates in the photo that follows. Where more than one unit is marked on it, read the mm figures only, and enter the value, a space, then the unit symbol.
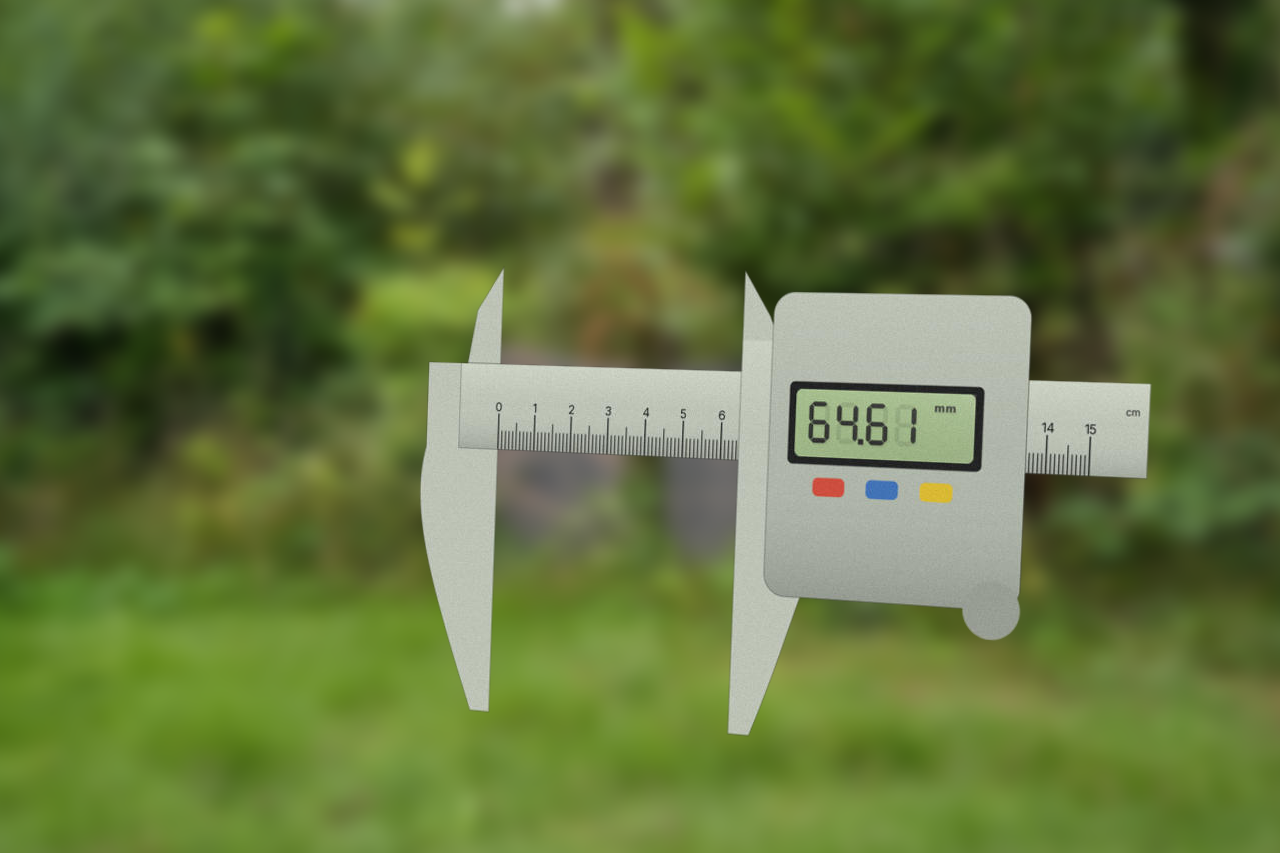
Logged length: 64.61 mm
